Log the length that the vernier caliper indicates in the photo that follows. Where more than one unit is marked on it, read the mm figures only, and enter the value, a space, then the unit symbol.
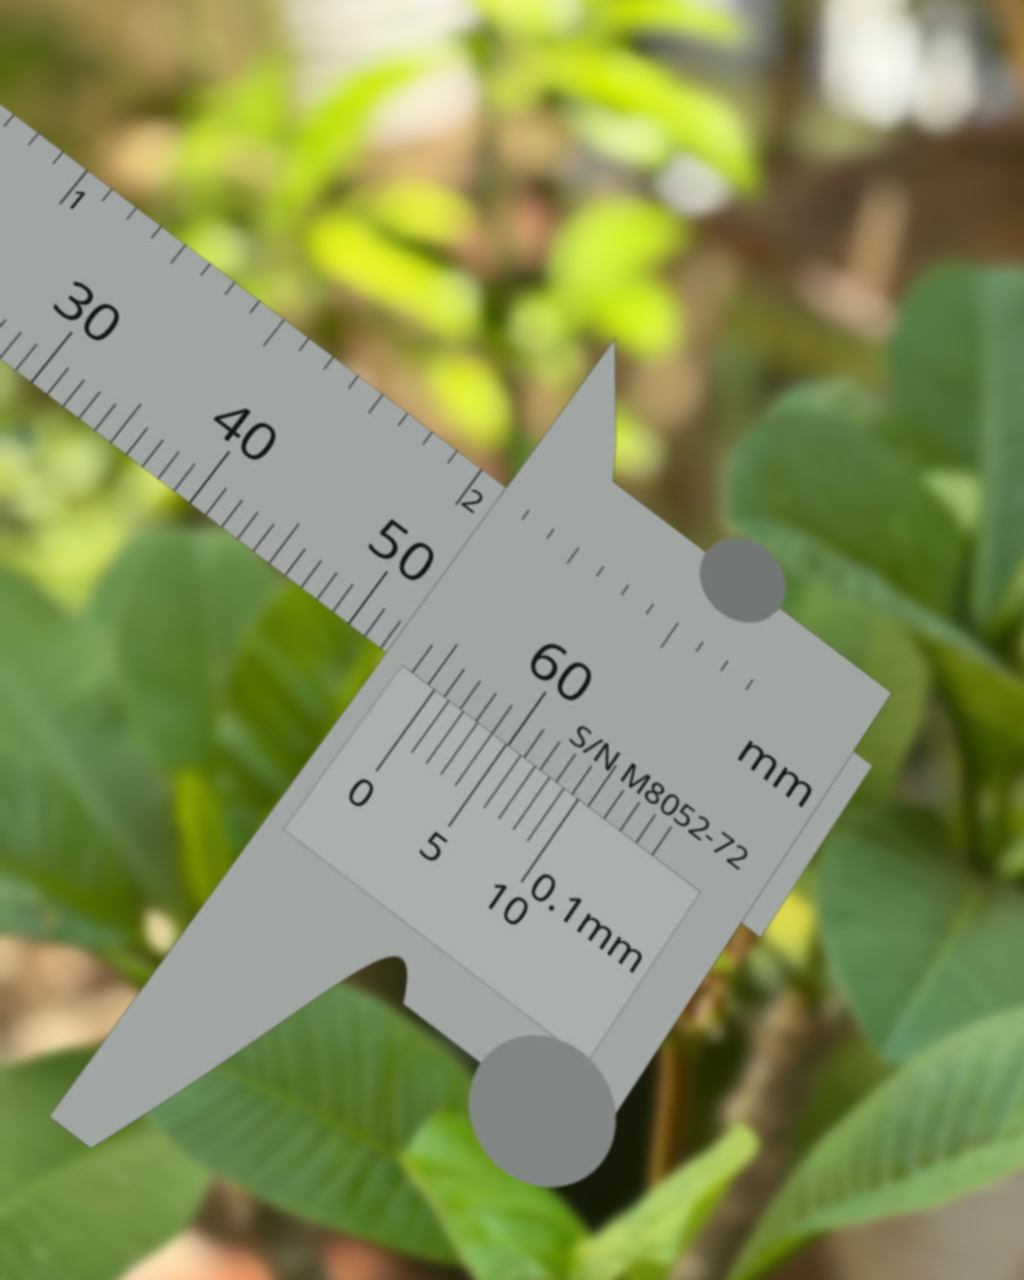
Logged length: 55.4 mm
